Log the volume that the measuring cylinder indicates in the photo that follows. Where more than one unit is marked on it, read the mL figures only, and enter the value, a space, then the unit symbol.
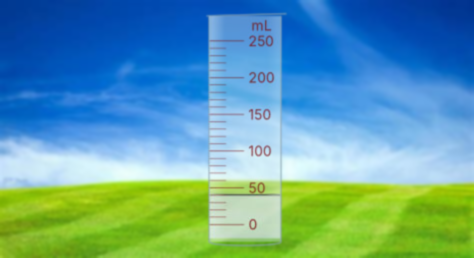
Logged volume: 40 mL
